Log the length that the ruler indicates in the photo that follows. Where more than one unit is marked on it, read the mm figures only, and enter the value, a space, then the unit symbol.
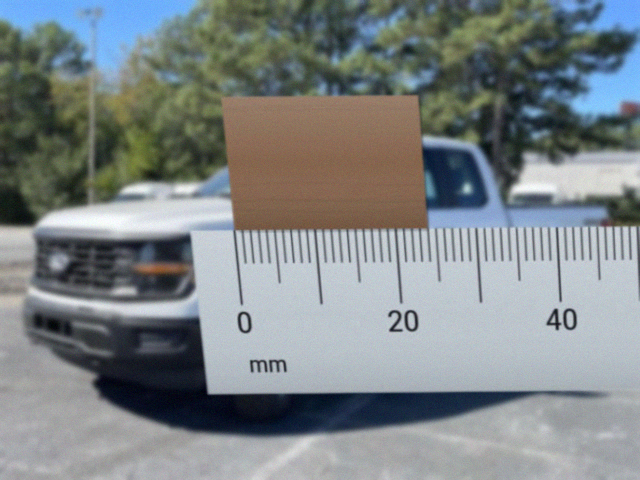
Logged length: 24 mm
